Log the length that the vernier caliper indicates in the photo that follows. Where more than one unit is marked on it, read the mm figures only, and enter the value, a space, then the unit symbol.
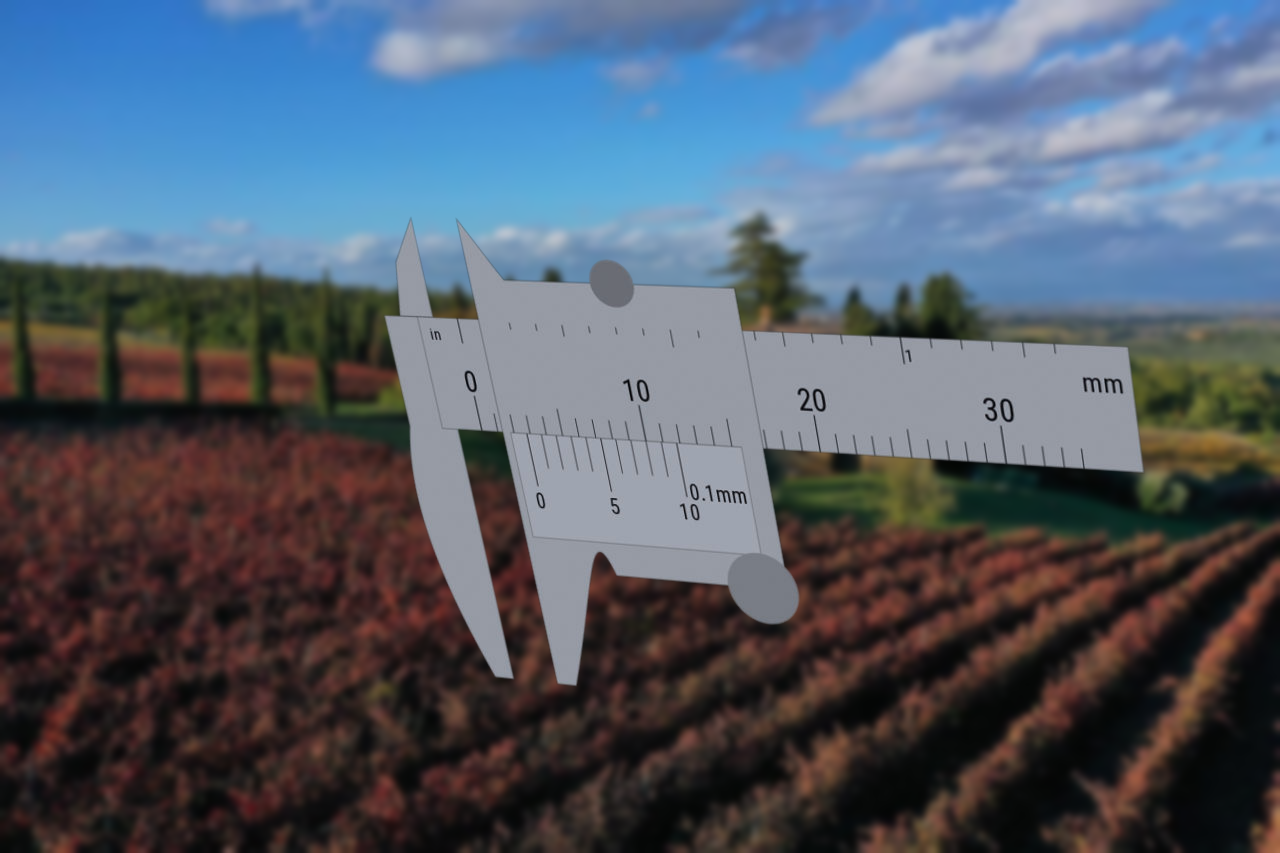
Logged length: 2.8 mm
